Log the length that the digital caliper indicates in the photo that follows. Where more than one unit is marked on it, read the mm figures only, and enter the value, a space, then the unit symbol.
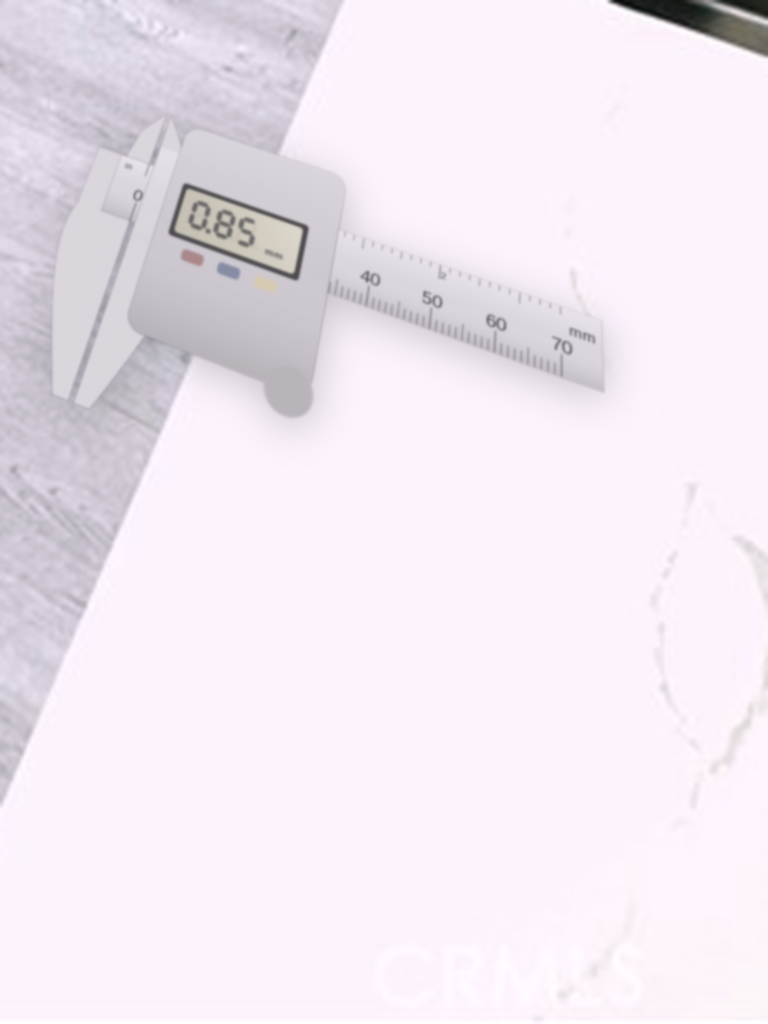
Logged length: 0.85 mm
